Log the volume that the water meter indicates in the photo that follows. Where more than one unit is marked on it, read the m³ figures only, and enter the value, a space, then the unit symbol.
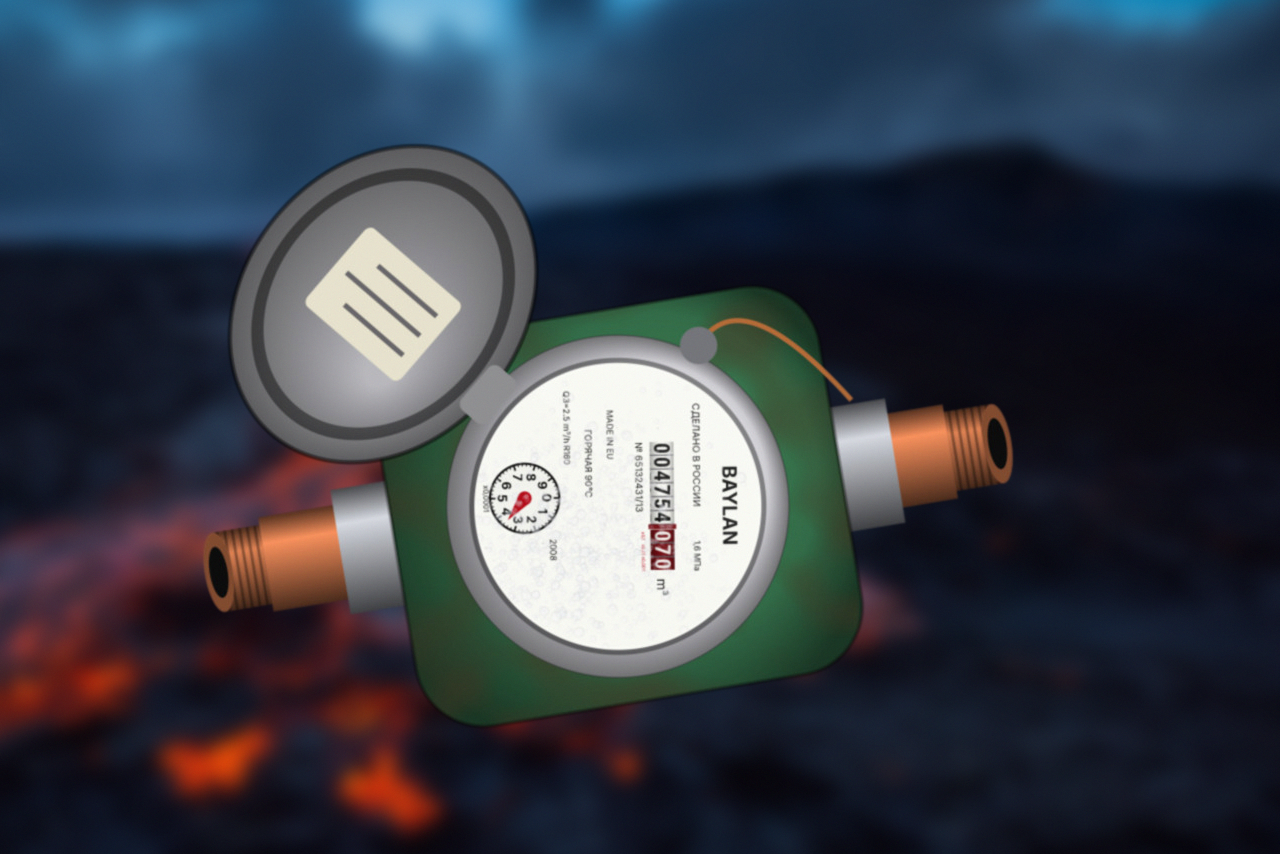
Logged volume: 4754.0703 m³
